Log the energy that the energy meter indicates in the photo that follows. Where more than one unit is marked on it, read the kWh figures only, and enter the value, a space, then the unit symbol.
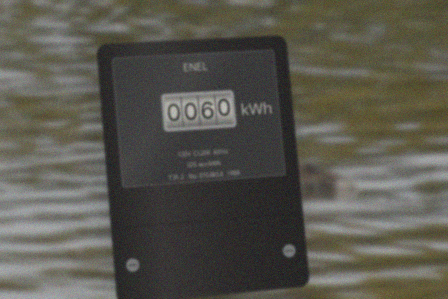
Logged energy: 60 kWh
